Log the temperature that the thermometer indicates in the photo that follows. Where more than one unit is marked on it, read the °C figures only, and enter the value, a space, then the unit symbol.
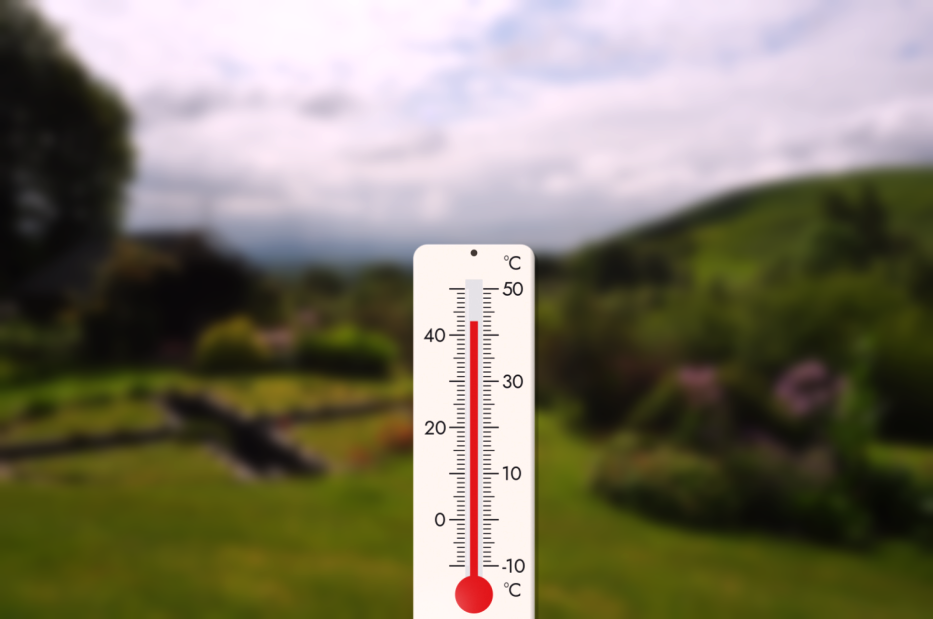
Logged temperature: 43 °C
